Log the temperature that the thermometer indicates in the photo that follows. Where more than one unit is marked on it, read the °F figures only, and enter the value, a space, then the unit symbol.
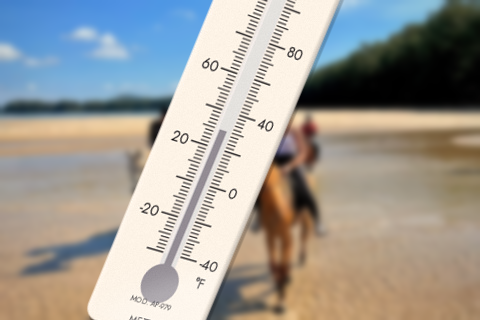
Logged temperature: 30 °F
